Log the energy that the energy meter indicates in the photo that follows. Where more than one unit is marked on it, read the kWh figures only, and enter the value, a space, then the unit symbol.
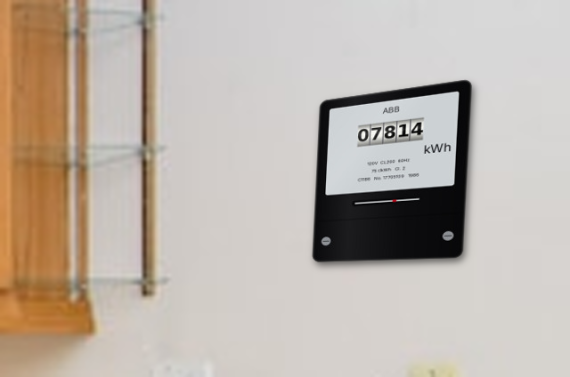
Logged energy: 7814 kWh
